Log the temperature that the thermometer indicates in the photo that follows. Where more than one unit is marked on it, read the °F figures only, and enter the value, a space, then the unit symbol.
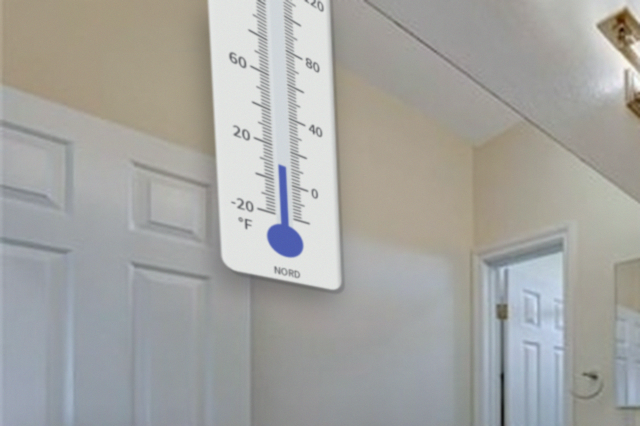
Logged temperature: 10 °F
